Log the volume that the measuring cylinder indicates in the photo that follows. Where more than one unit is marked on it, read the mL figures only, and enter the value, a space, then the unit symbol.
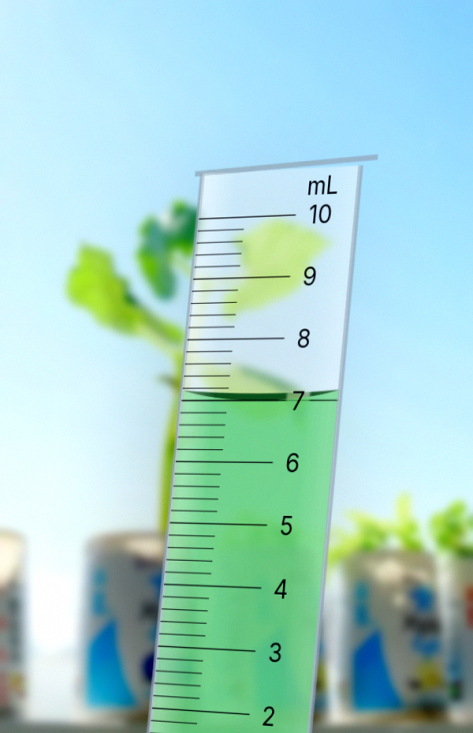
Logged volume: 7 mL
